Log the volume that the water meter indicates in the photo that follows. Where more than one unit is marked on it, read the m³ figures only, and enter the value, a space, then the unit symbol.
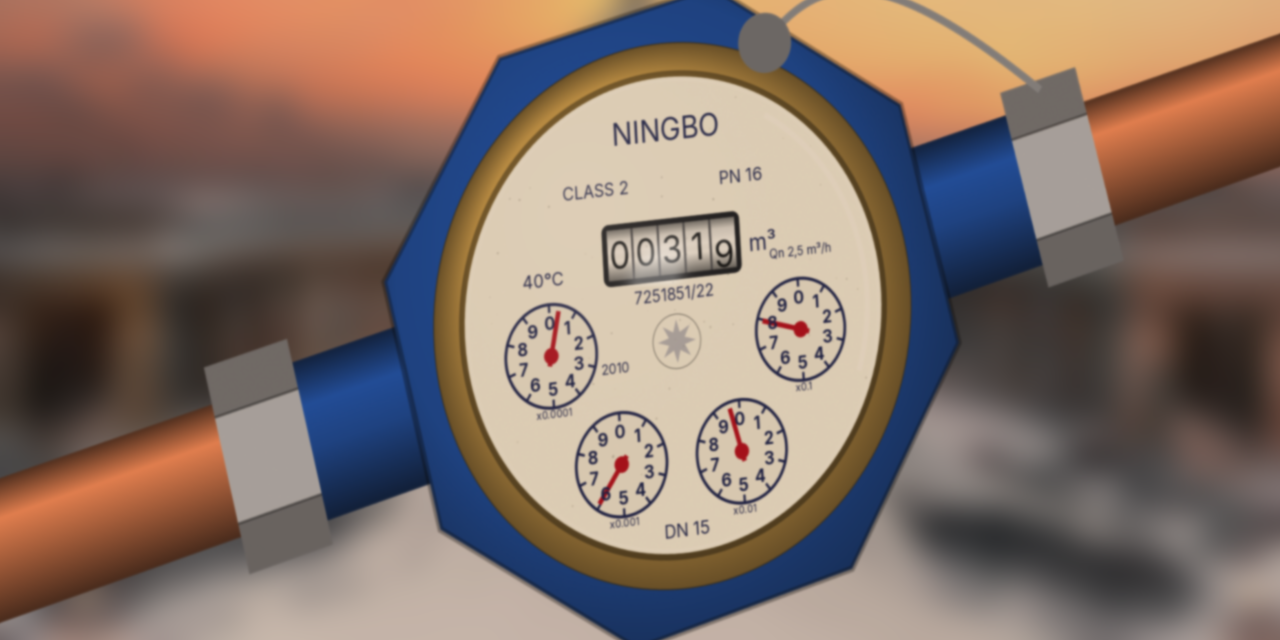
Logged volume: 318.7960 m³
